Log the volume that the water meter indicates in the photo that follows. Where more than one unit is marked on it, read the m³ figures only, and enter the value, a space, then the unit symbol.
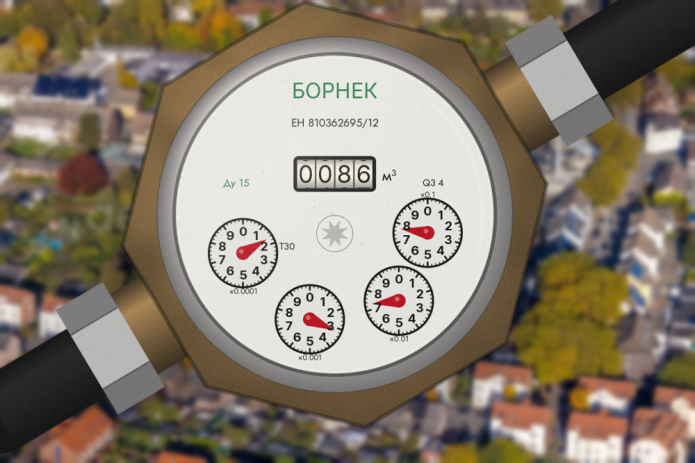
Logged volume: 86.7731 m³
